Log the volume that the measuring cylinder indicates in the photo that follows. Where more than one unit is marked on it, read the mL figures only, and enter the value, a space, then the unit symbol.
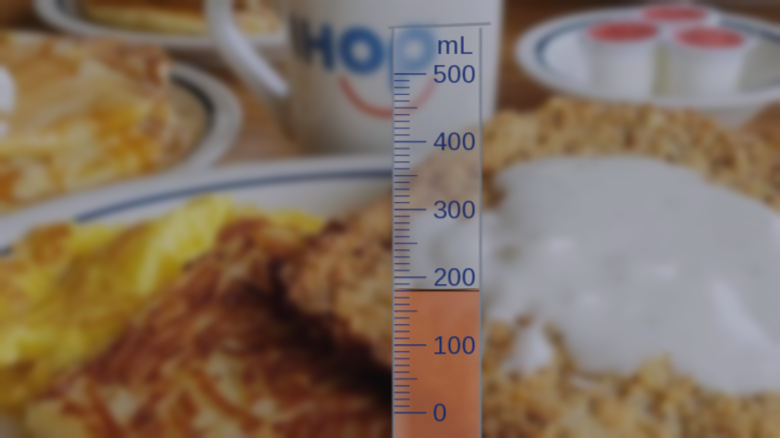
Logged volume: 180 mL
